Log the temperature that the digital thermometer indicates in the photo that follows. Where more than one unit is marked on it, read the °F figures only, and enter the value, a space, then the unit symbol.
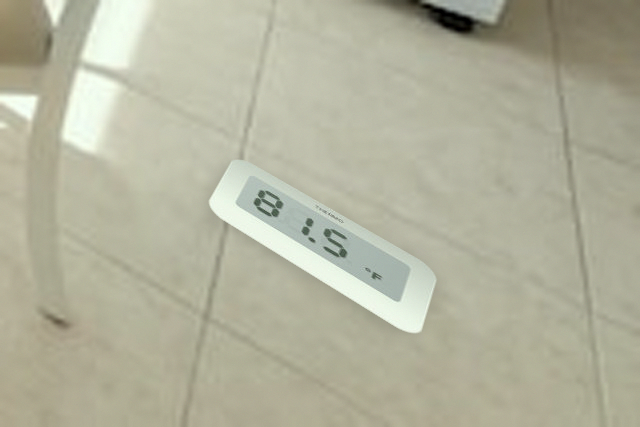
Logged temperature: 81.5 °F
